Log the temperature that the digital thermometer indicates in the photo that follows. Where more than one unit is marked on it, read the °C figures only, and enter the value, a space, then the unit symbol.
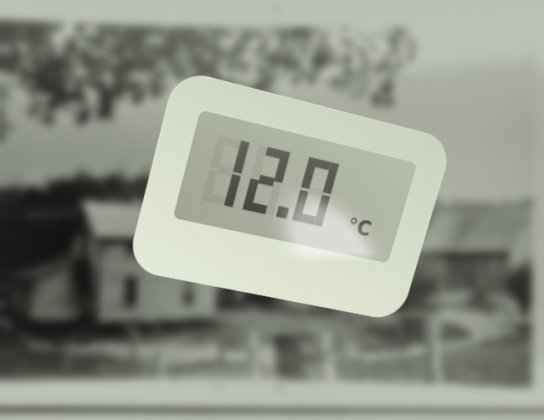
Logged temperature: 12.0 °C
